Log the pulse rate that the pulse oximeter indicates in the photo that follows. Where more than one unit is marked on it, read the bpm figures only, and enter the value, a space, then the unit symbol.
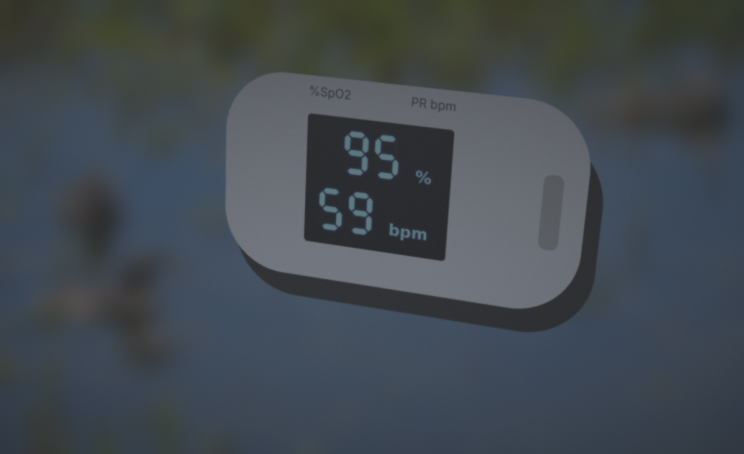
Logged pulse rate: 59 bpm
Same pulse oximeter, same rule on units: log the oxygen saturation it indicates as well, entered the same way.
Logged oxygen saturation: 95 %
